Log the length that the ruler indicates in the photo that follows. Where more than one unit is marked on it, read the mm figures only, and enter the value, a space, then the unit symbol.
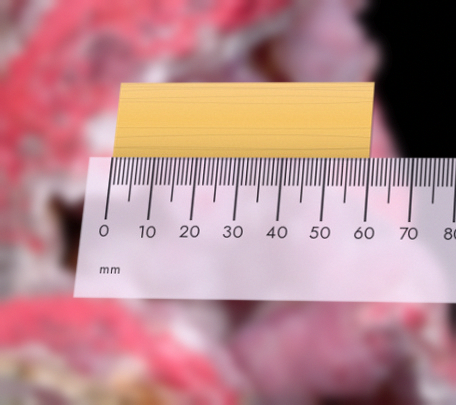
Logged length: 60 mm
